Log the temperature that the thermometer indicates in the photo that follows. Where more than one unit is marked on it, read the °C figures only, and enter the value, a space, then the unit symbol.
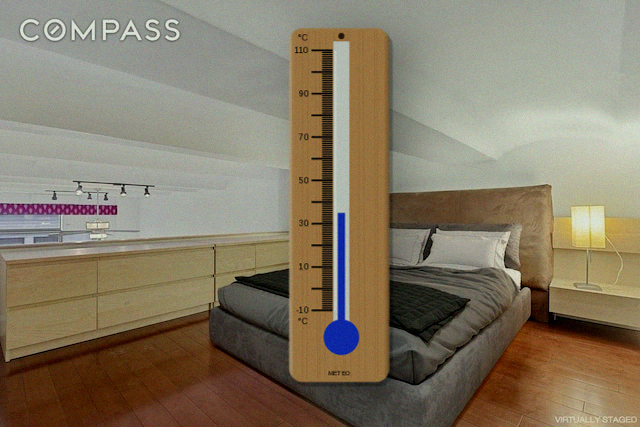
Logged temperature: 35 °C
